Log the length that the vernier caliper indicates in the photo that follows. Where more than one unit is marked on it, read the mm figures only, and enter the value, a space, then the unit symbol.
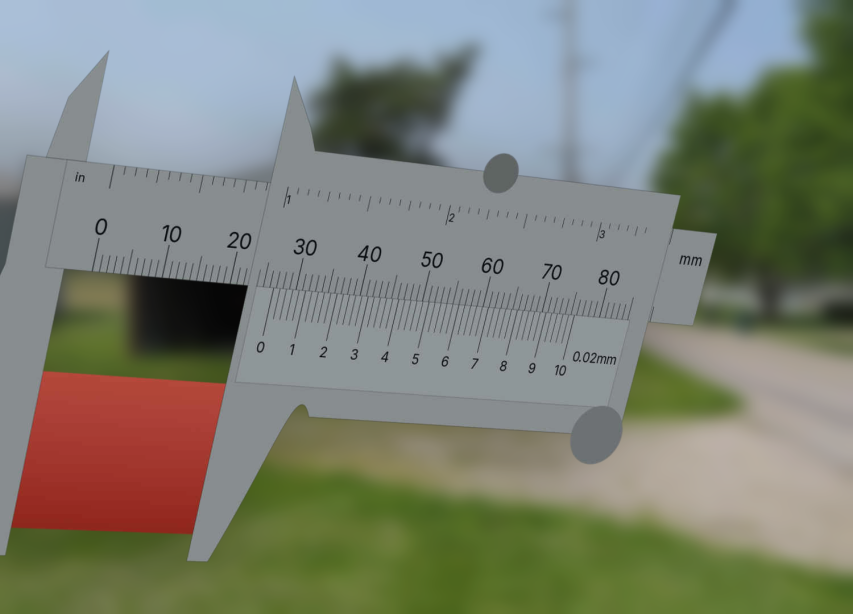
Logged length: 26.6 mm
